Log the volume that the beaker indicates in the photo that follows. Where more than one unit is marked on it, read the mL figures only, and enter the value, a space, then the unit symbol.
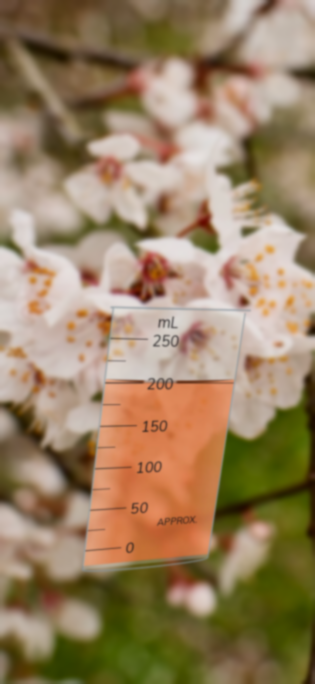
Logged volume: 200 mL
